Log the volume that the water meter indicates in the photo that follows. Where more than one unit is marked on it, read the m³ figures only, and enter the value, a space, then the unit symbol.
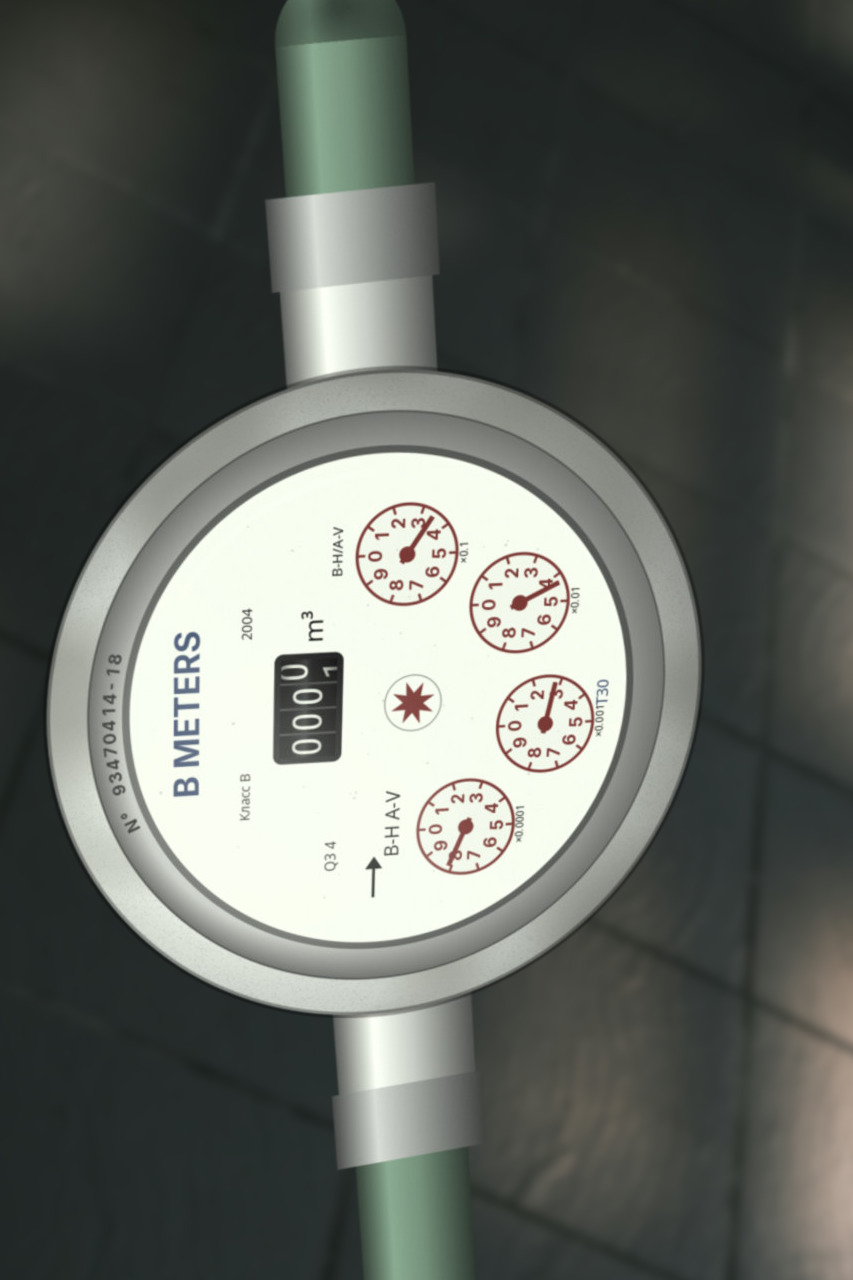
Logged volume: 0.3428 m³
